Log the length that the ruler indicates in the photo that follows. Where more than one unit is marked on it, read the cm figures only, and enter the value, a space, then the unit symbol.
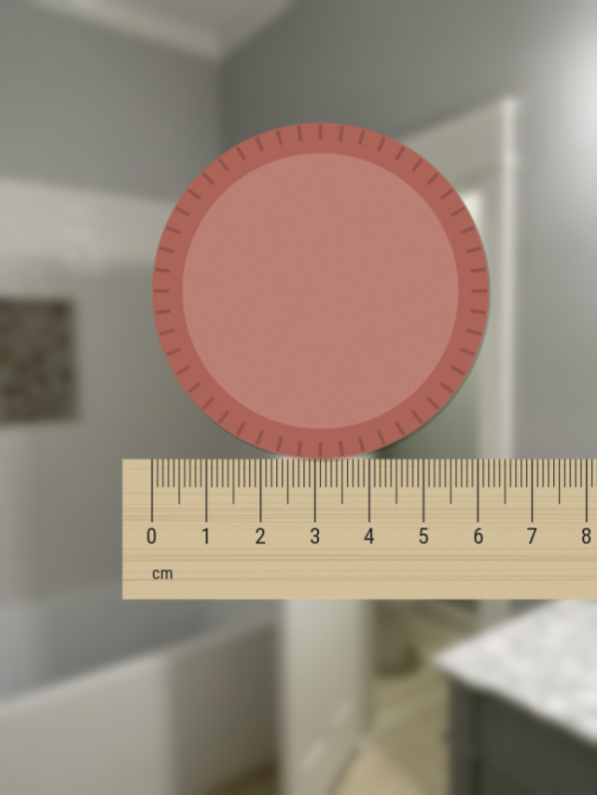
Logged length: 6.2 cm
